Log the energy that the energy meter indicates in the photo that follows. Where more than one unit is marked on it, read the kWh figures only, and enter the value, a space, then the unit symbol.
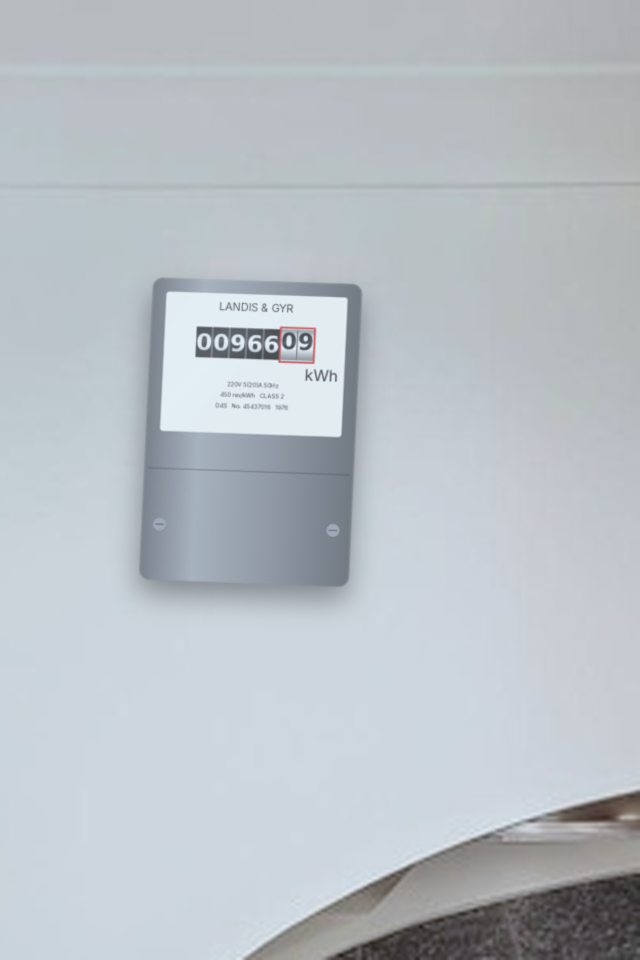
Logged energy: 966.09 kWh
